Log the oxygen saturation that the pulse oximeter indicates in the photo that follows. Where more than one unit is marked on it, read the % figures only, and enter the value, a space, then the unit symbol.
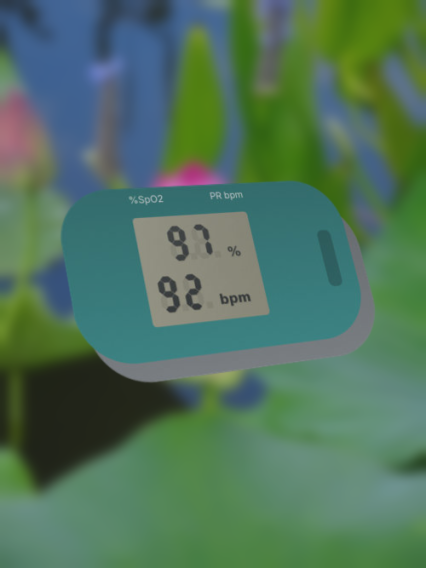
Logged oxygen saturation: 97 %
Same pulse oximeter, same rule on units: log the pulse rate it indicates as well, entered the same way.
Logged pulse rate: 92 bpm
